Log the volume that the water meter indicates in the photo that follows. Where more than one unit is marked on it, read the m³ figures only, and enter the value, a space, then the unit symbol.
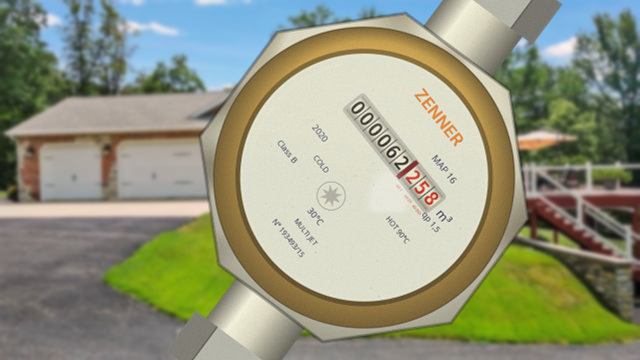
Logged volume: 62.258 m³
